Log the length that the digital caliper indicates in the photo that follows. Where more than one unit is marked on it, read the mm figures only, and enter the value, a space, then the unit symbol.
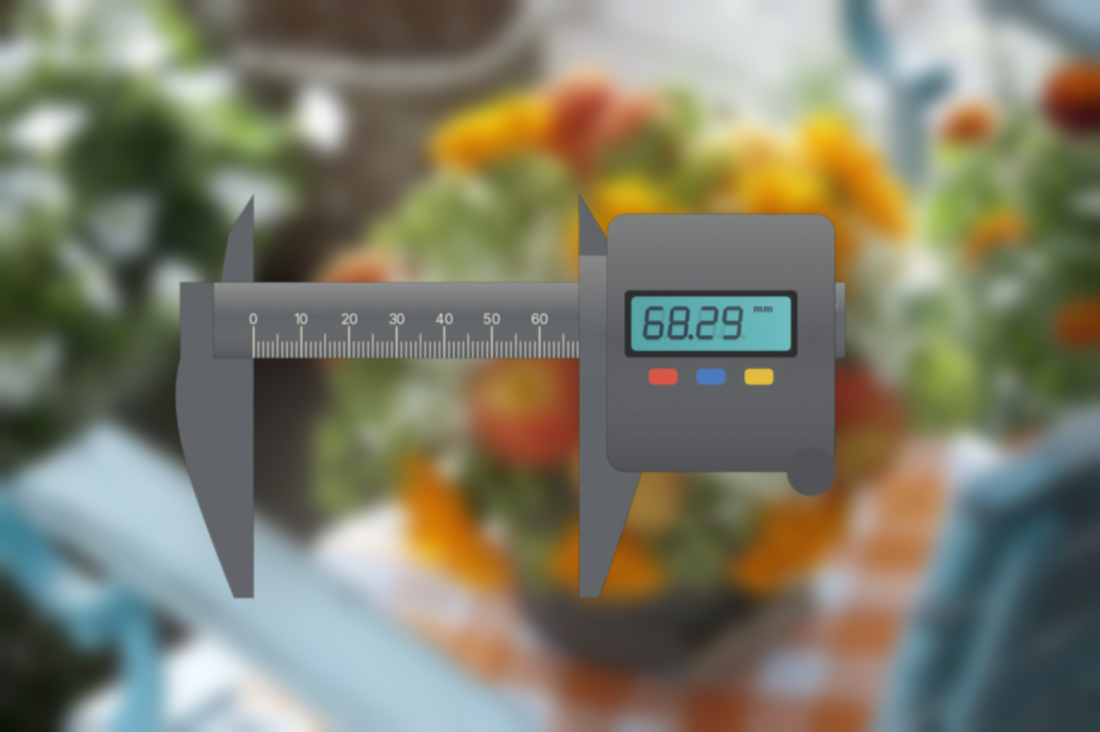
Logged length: 68.29 mm
